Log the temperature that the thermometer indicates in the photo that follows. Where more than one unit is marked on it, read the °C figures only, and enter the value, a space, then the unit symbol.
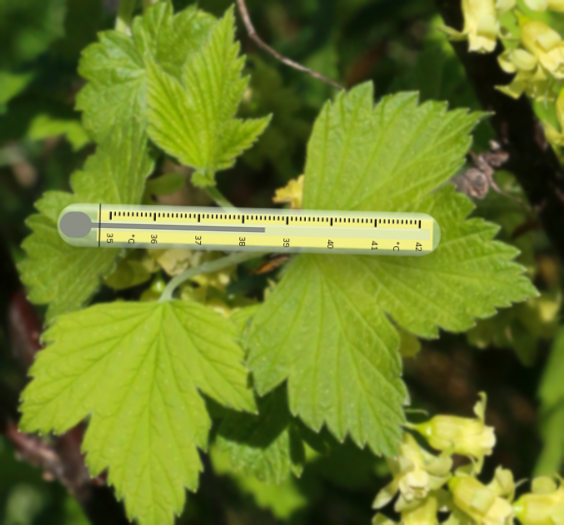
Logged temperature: 38.5 °C
